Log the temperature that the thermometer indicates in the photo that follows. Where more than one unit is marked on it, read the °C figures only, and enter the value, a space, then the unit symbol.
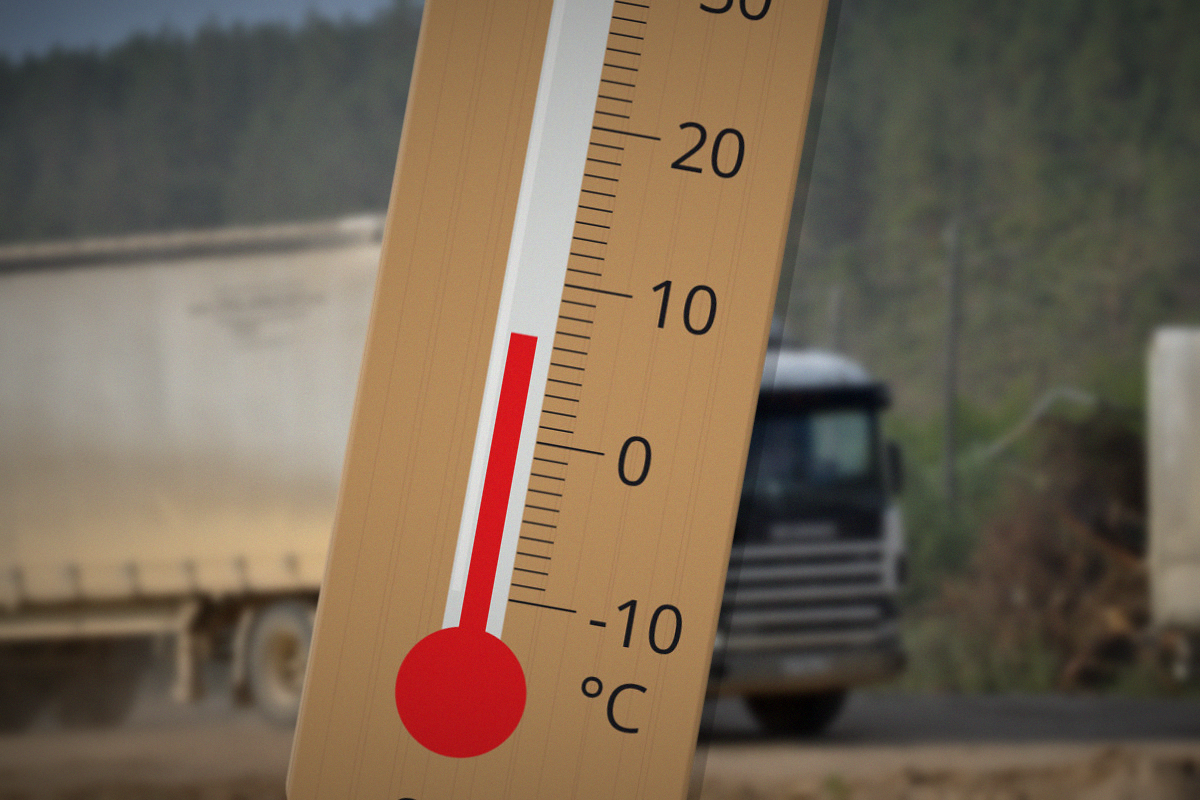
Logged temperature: 6.5 °C
